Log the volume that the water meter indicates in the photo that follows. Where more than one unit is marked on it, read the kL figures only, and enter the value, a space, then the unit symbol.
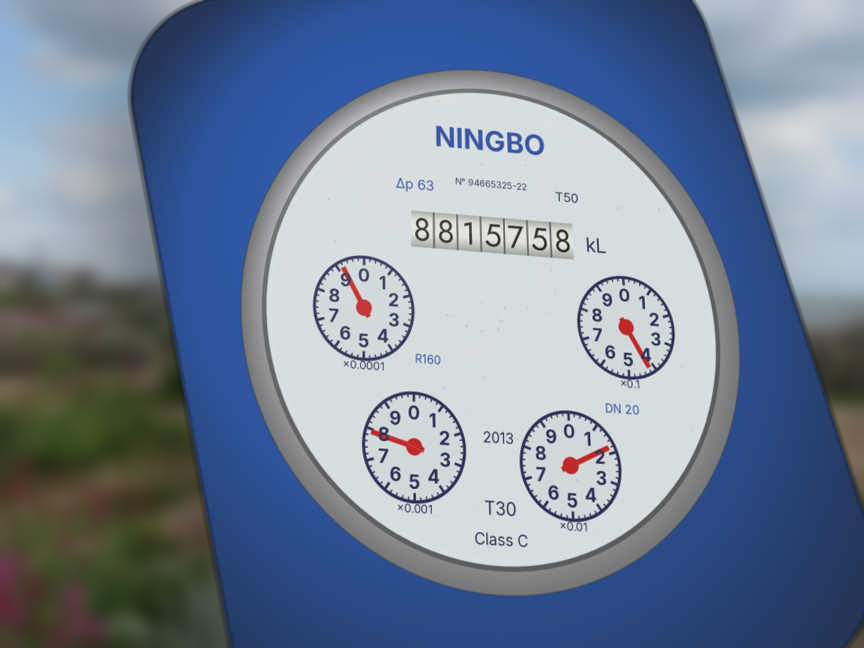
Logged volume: 8815758.4179 kL
